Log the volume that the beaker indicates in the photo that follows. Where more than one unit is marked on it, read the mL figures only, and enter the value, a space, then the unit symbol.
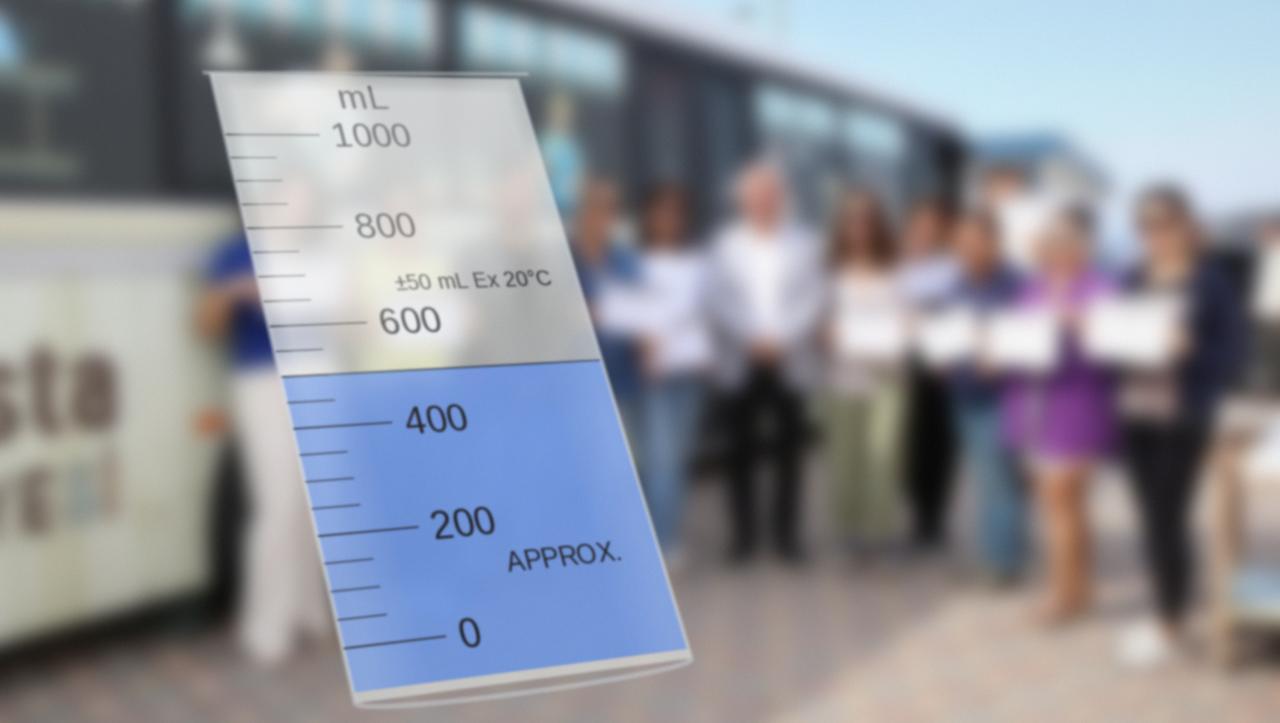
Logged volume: 500 mL
